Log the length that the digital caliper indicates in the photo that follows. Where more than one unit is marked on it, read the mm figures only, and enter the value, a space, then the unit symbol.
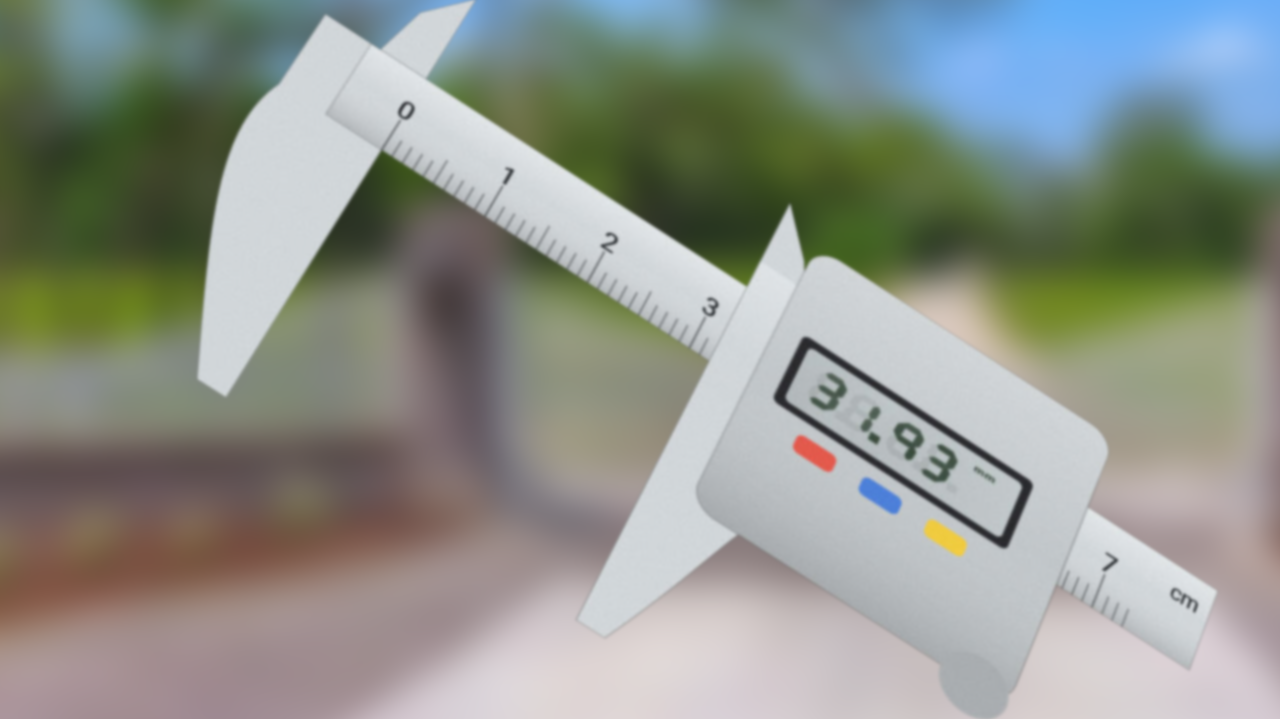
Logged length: 31.93 mm
